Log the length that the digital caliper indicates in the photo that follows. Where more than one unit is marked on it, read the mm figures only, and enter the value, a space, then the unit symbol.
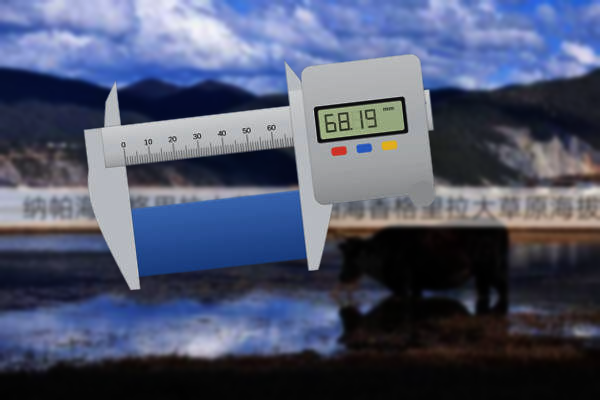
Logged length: 68.19 mm
